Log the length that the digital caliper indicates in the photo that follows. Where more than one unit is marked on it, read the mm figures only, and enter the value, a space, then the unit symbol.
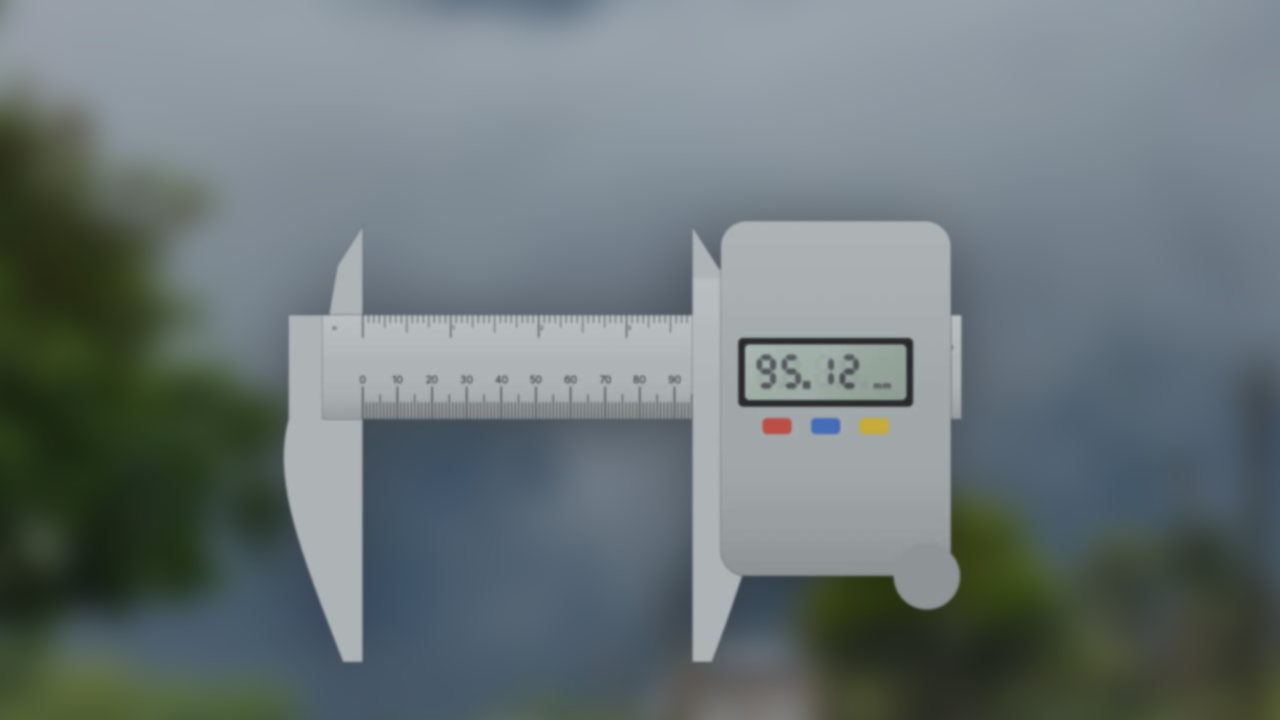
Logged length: 95.12 mm
